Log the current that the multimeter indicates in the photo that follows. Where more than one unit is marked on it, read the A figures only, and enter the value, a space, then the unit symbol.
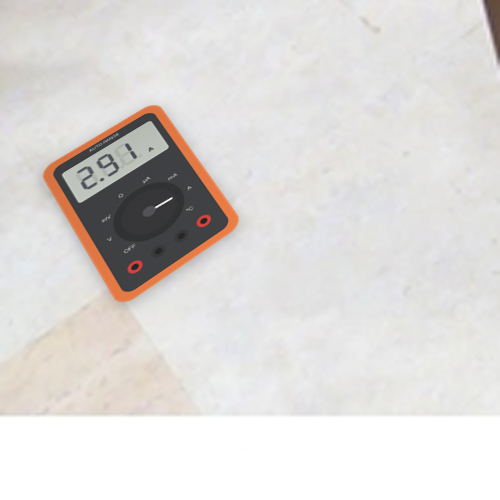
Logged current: 2.91 A
